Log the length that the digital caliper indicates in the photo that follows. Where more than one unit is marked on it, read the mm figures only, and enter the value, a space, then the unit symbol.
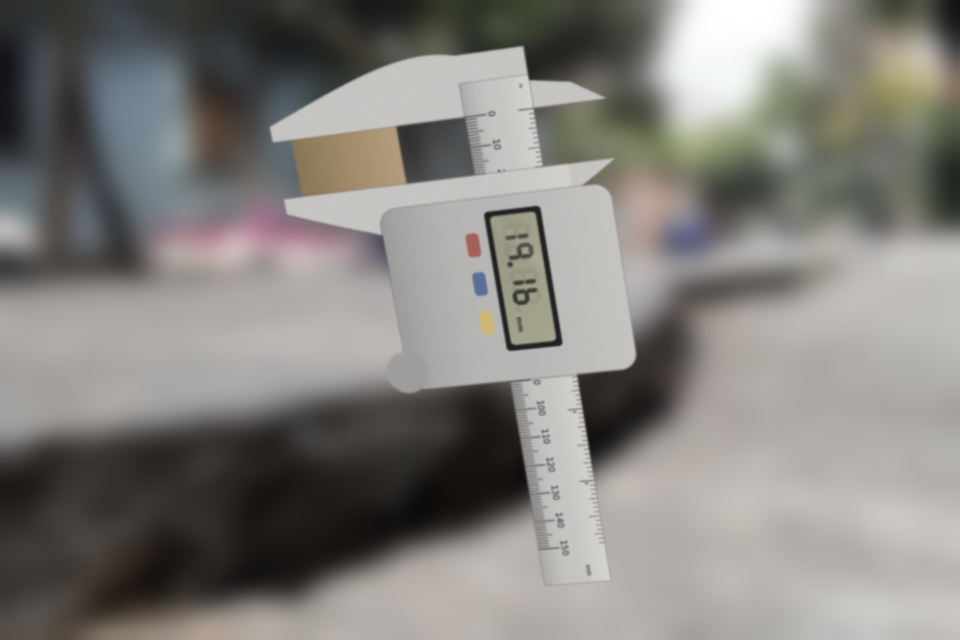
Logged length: 19.16 mm
